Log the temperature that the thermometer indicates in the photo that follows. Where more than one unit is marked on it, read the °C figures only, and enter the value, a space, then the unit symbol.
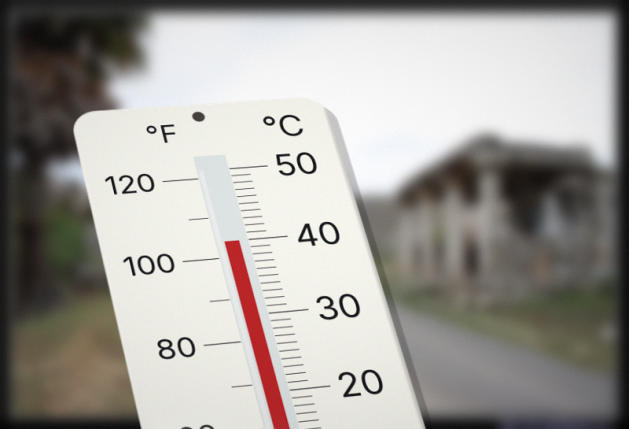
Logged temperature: 40 °C
